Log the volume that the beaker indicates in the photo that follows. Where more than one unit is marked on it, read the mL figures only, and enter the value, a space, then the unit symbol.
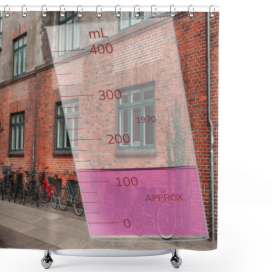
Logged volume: 125 mL
